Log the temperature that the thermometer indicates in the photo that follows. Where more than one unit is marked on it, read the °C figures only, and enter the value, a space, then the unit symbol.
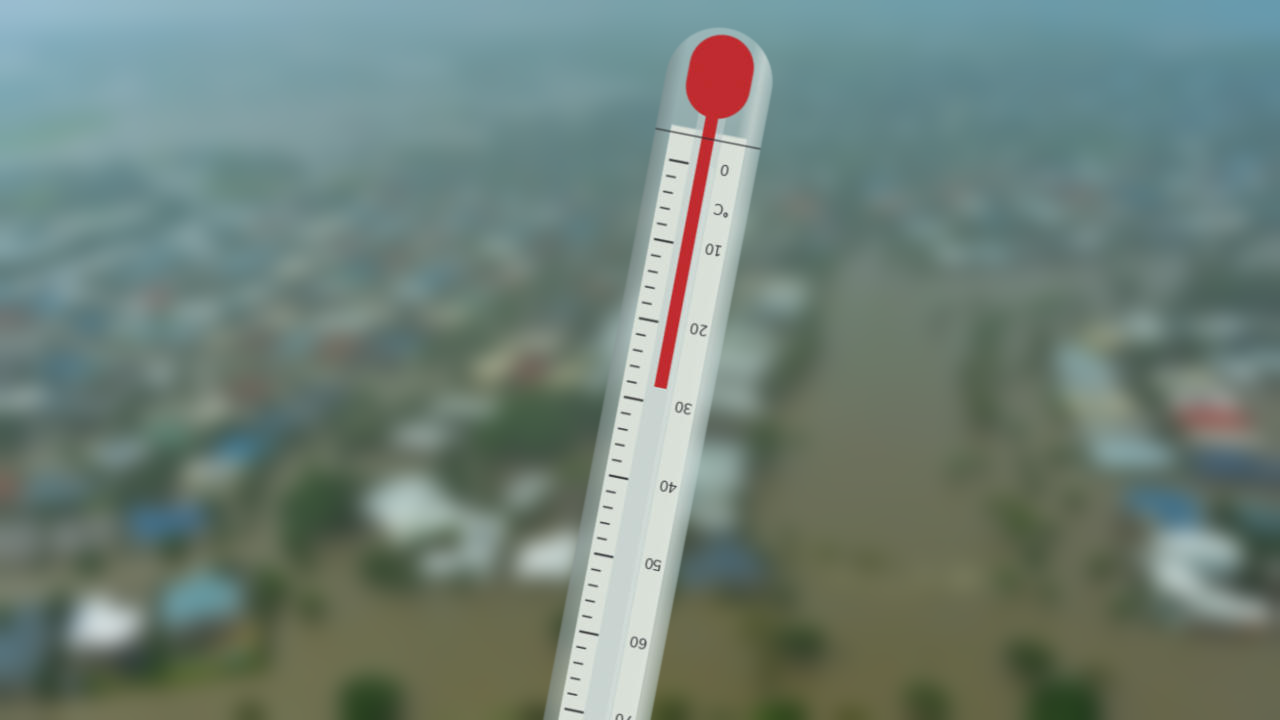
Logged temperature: 28 °C
